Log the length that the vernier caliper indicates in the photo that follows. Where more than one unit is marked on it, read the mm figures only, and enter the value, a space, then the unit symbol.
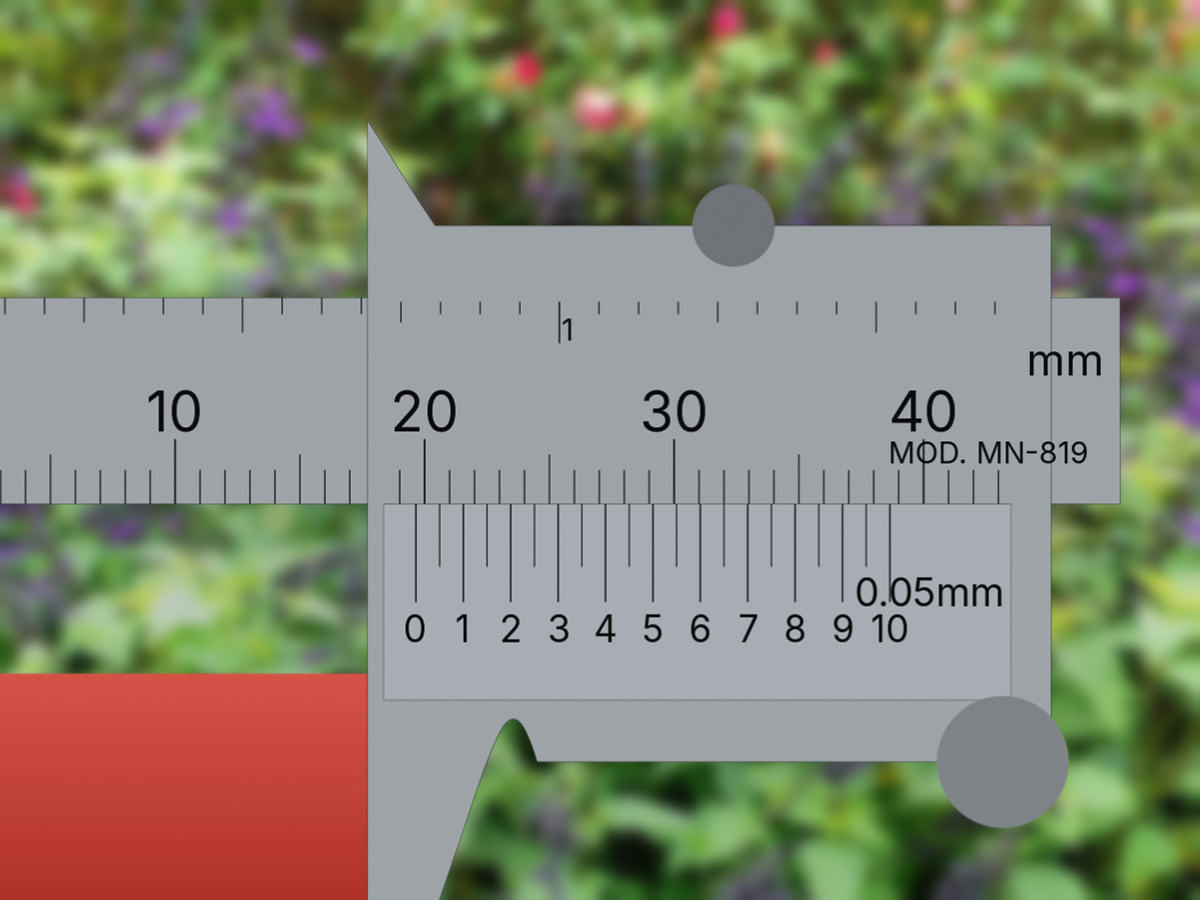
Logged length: 19.65 mm
